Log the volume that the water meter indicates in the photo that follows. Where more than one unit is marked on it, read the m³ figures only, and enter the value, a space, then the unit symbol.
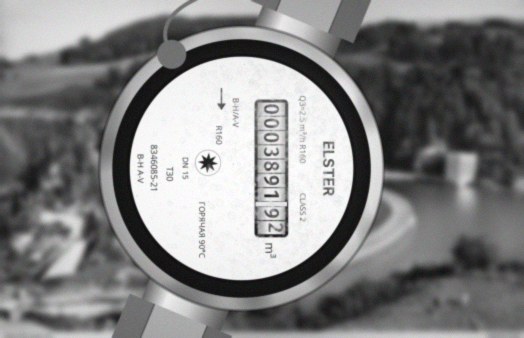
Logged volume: 3891.92 m³
